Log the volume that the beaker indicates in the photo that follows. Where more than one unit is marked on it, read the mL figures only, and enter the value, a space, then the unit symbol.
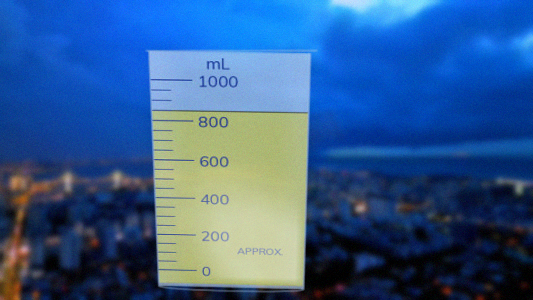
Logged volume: 850 mL
